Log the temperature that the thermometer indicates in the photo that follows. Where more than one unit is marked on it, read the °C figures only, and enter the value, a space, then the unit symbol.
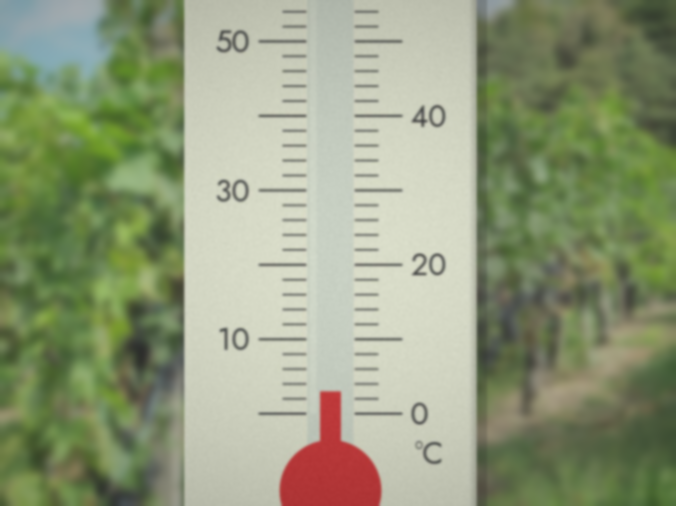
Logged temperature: 3 °C
